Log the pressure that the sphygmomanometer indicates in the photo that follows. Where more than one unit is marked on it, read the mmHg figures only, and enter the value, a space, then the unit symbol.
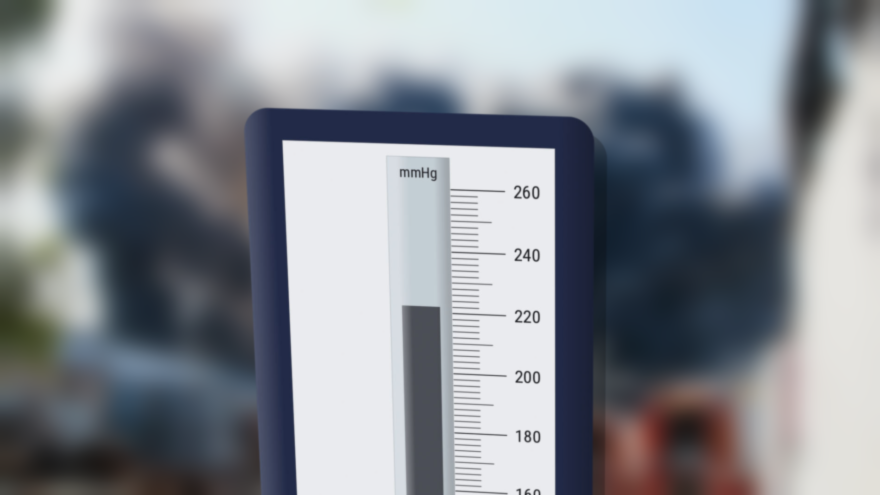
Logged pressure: 222 mmHg
